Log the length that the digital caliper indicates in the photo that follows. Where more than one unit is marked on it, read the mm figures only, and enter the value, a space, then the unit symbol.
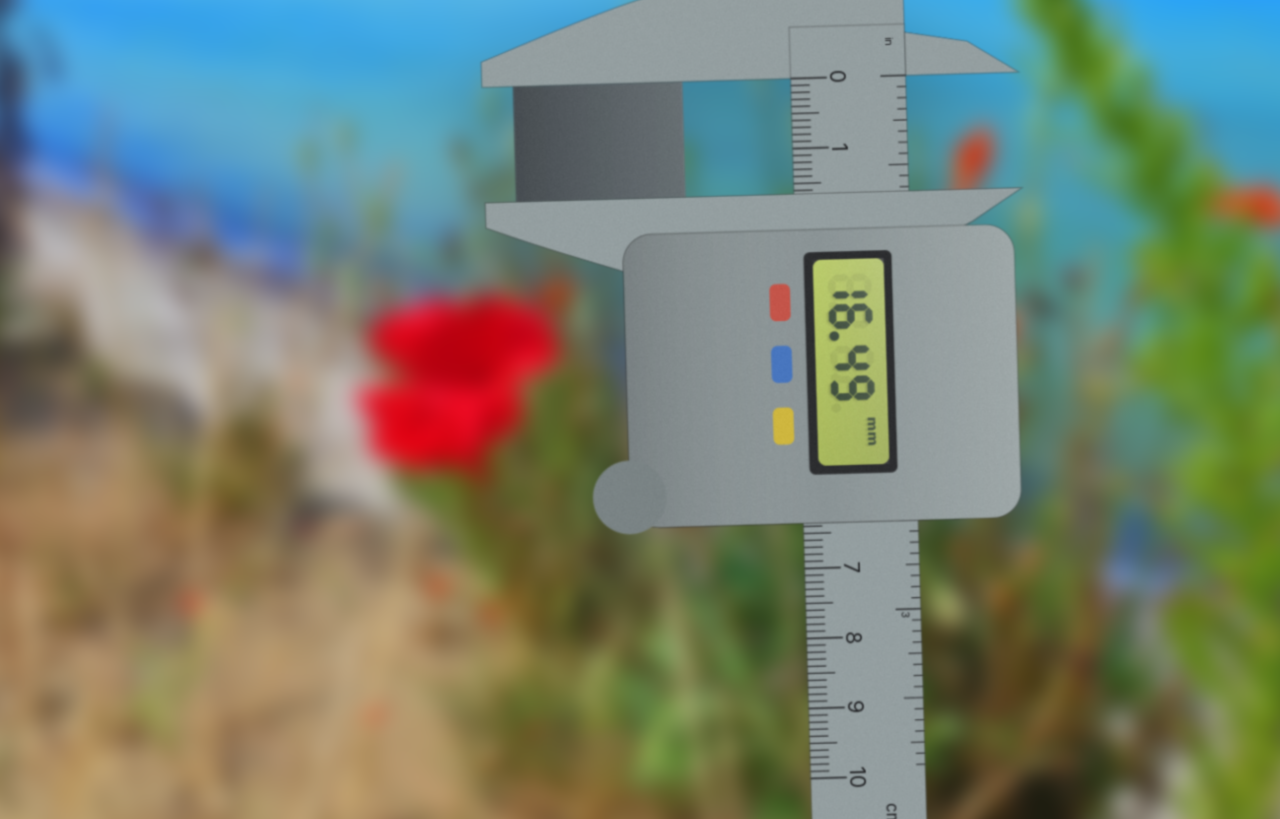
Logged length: 16.49 mm
